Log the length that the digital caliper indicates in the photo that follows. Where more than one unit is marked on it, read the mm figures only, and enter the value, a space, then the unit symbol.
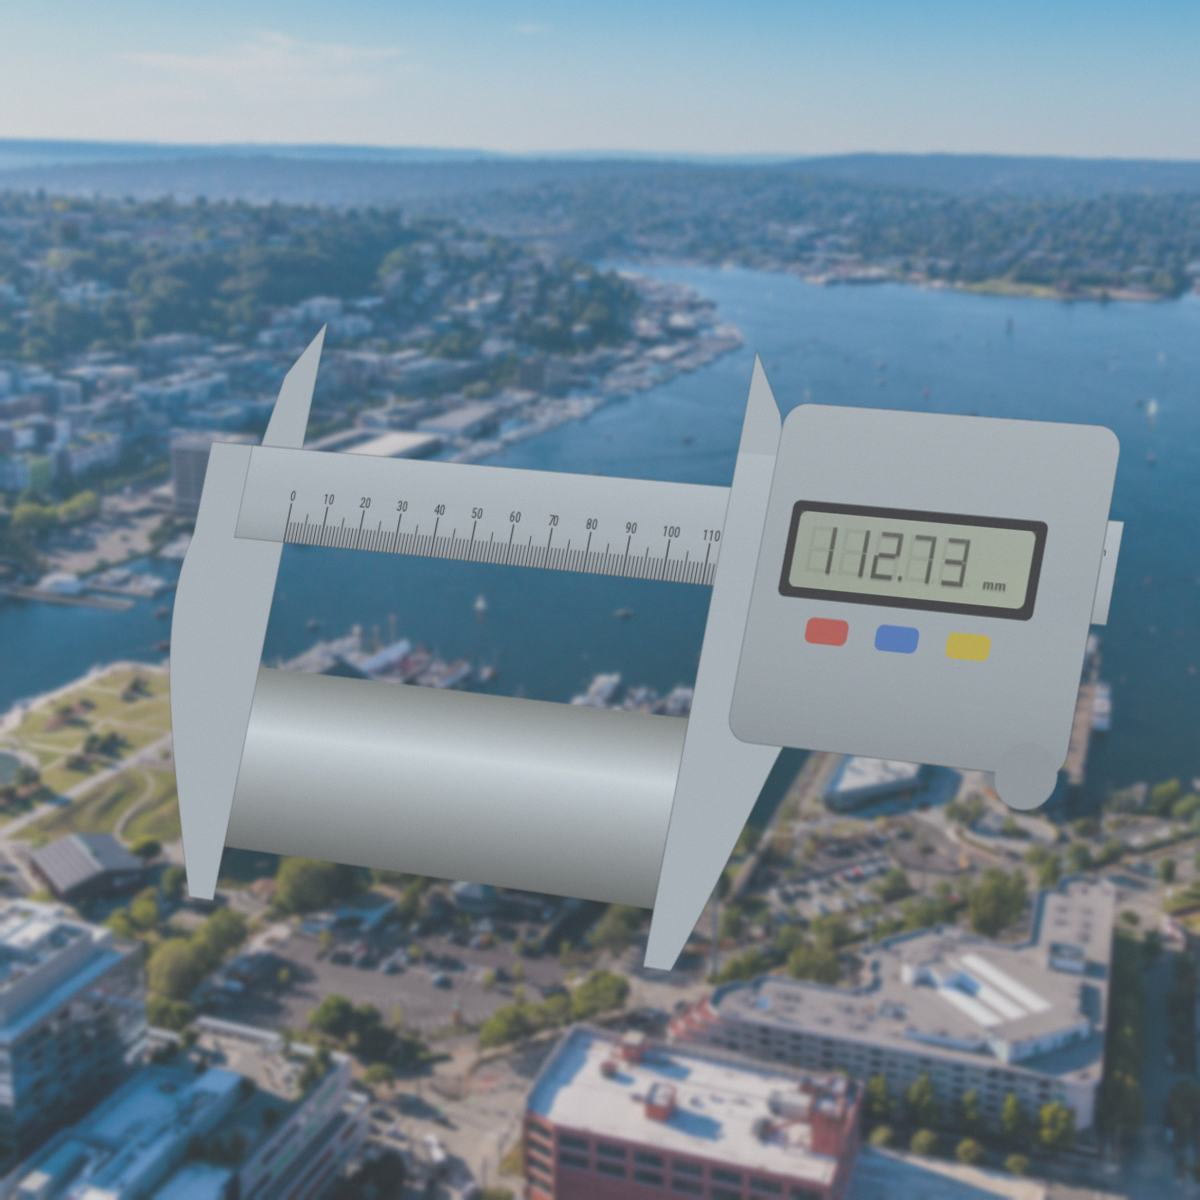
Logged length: 112.73 mm
